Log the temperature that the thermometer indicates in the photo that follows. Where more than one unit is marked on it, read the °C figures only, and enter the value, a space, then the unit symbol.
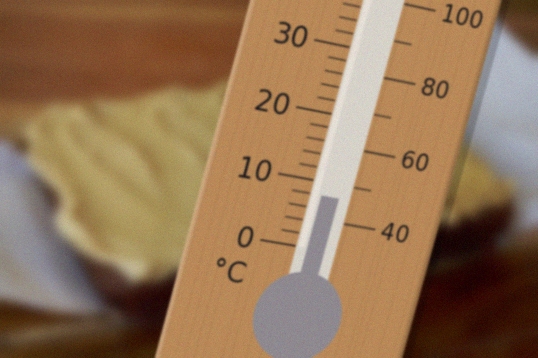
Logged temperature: 8 °C
